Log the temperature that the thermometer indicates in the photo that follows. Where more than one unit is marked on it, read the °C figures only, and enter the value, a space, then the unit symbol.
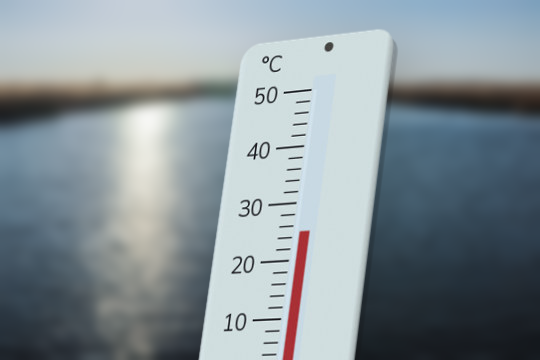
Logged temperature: 25 °C
